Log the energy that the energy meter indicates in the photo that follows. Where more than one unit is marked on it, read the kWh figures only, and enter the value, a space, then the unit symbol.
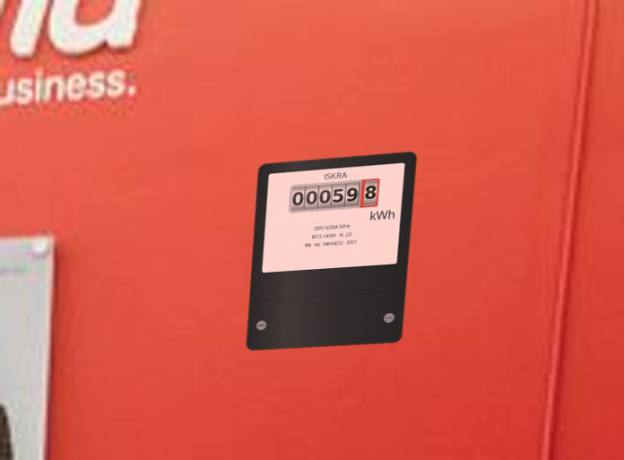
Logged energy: 59.8 kWh
